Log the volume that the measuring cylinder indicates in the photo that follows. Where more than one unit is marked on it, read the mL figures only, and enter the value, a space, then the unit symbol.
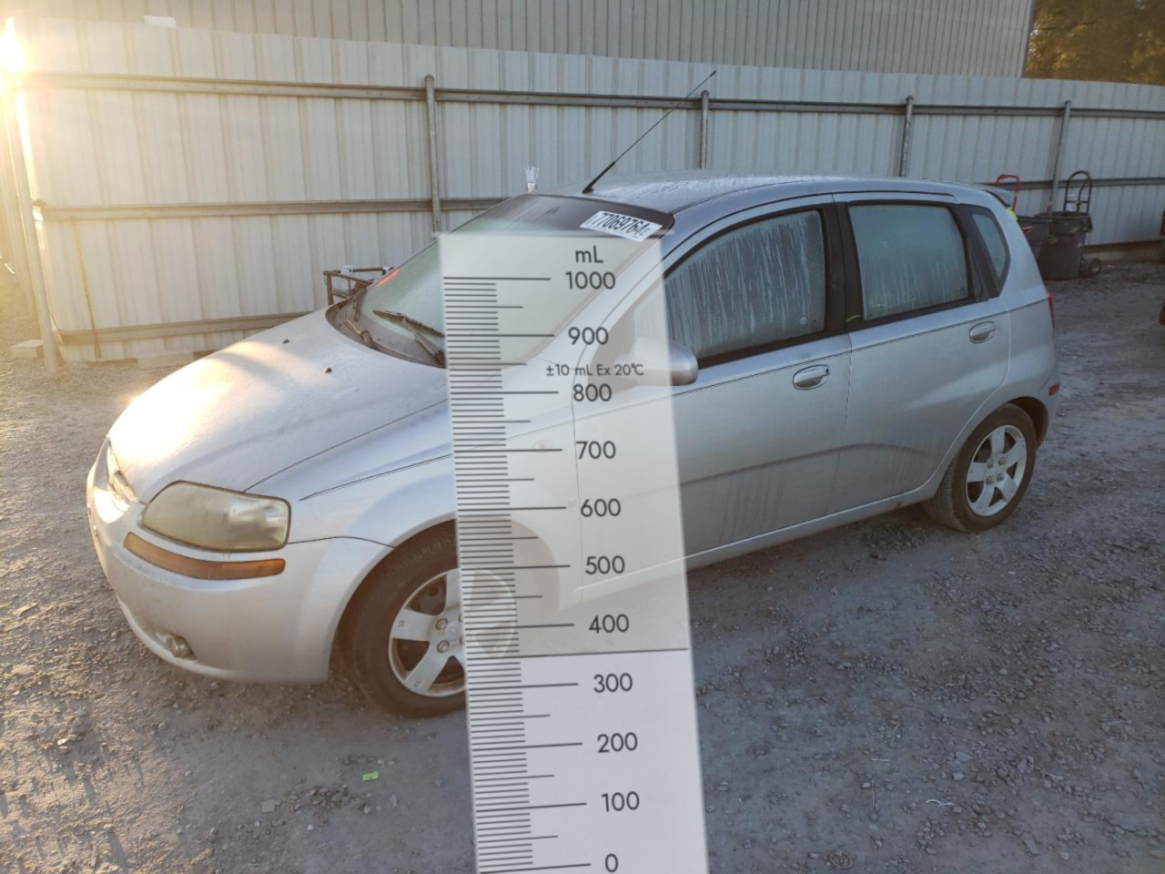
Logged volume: 350 mL
